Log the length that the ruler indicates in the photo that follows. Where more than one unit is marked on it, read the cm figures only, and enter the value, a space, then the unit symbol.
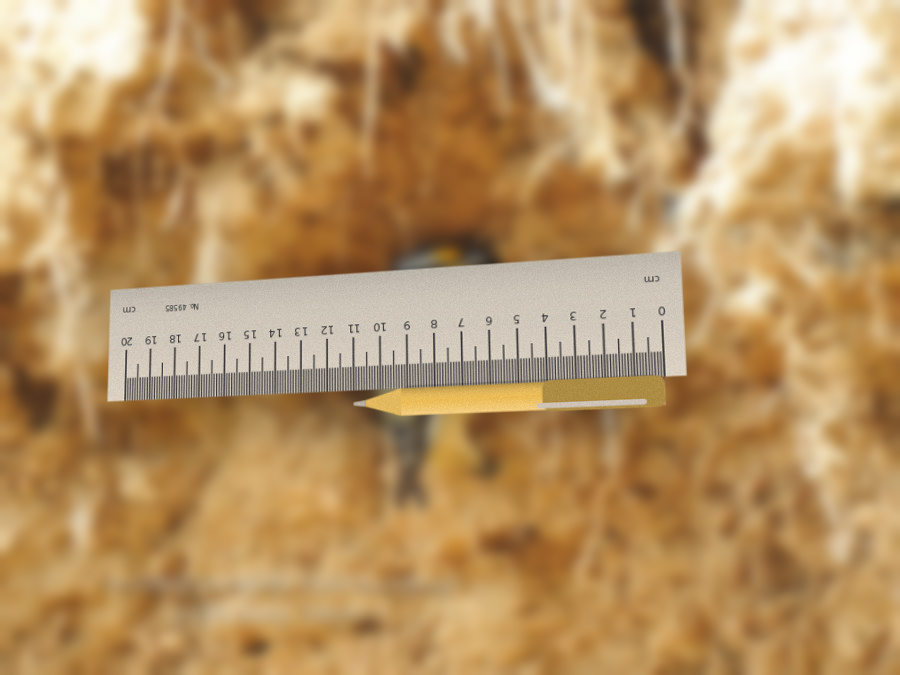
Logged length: 11 cm
